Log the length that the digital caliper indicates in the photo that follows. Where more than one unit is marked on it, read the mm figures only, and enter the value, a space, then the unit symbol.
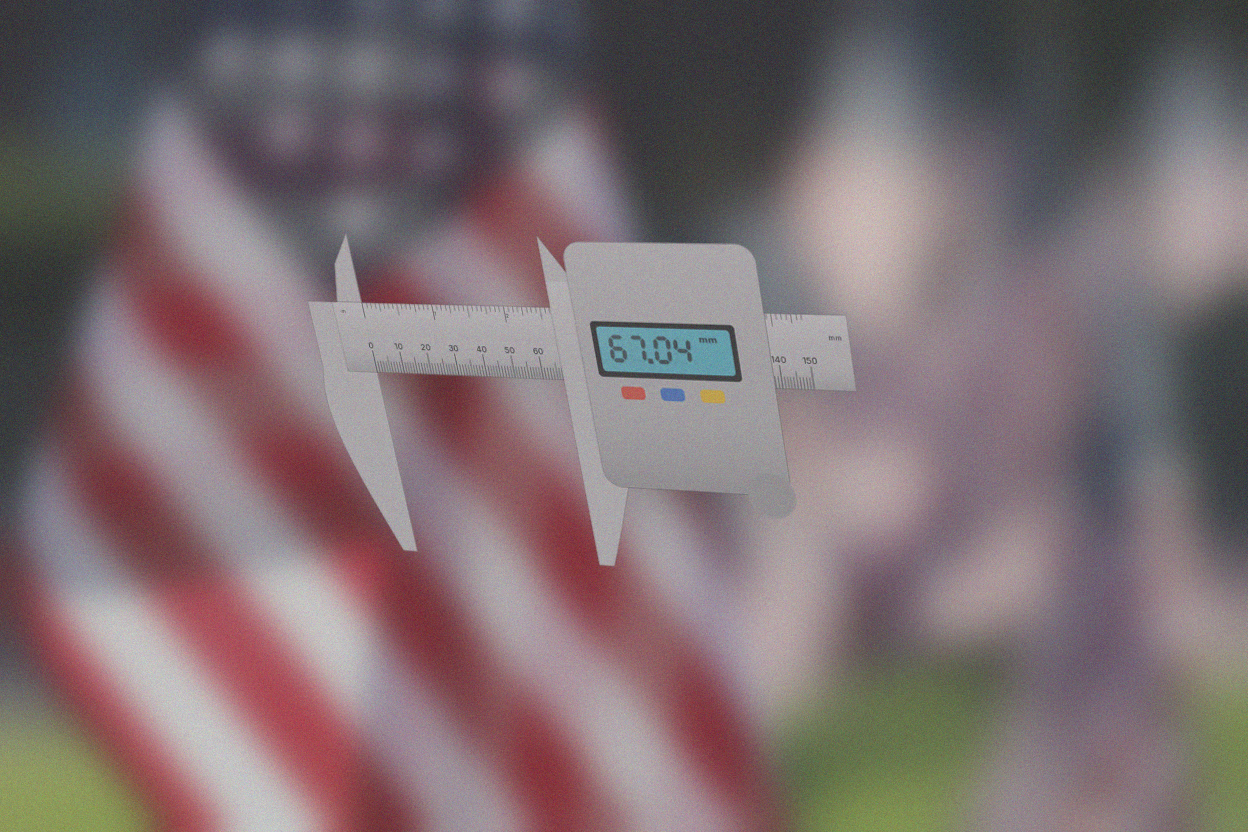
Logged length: 67.04 mm
